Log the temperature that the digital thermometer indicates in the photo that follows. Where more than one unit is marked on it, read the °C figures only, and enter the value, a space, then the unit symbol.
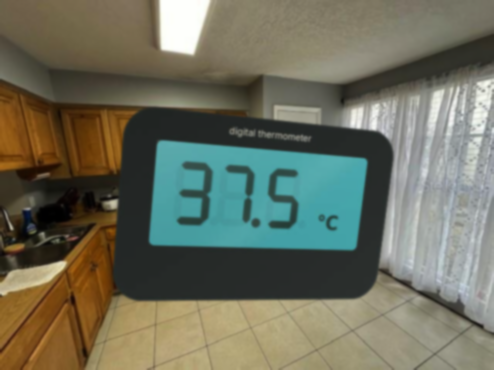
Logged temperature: 37.5 °C
